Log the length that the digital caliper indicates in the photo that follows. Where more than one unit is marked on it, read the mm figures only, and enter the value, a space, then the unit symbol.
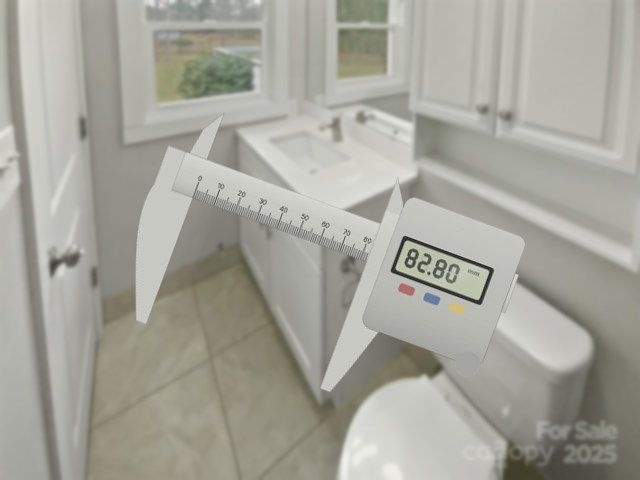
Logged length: 82.80 mm
